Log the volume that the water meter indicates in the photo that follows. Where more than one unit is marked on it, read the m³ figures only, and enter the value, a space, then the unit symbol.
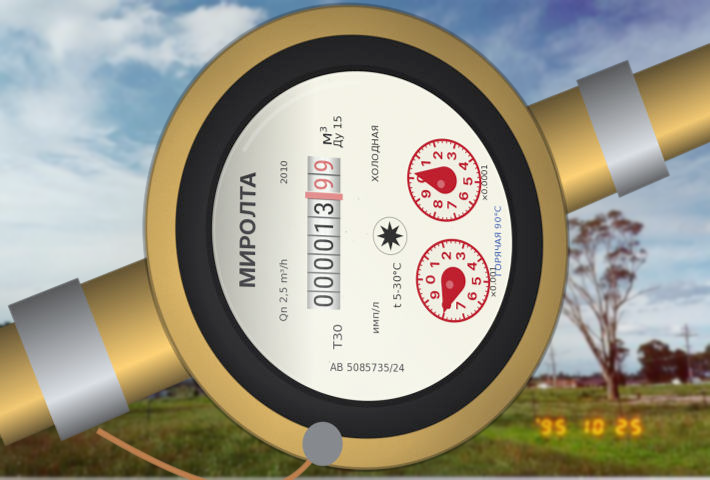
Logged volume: 13.9980 m³
